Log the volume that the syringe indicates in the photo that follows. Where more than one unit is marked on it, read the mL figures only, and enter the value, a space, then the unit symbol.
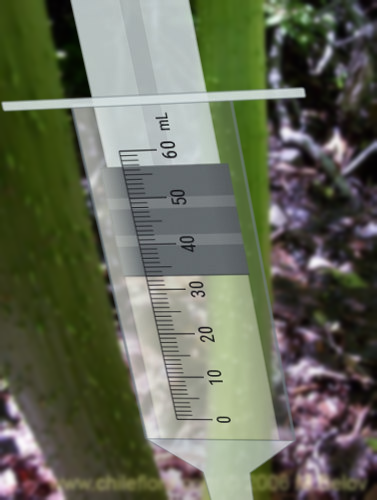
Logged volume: 33 mL
